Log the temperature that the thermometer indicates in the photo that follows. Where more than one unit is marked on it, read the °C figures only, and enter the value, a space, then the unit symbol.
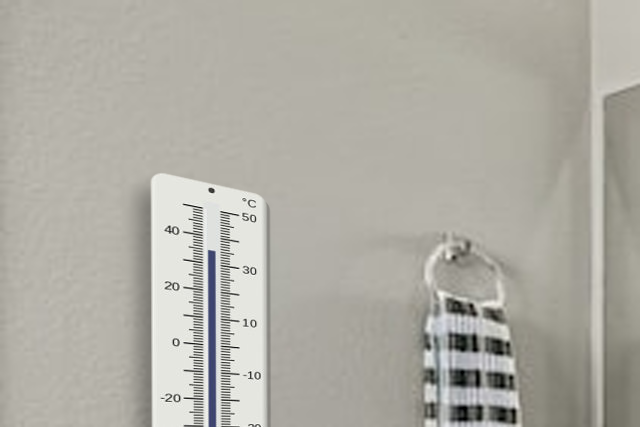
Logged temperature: 35 °C
